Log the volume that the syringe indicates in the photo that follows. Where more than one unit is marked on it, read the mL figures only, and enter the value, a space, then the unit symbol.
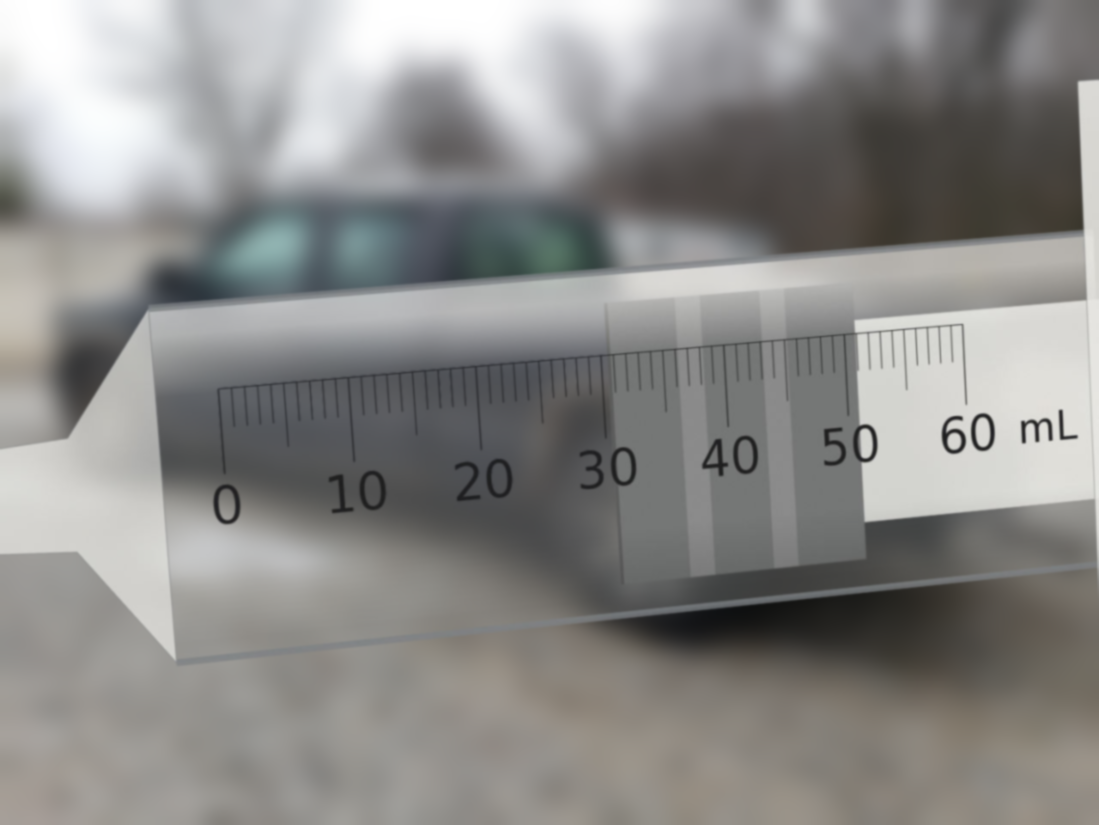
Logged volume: 30.5 mL
